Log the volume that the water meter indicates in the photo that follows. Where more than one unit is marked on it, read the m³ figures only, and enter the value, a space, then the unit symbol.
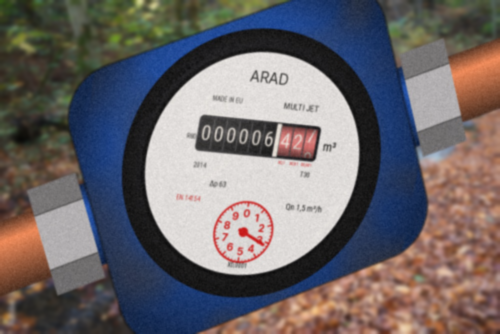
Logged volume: 6.4273 m³
